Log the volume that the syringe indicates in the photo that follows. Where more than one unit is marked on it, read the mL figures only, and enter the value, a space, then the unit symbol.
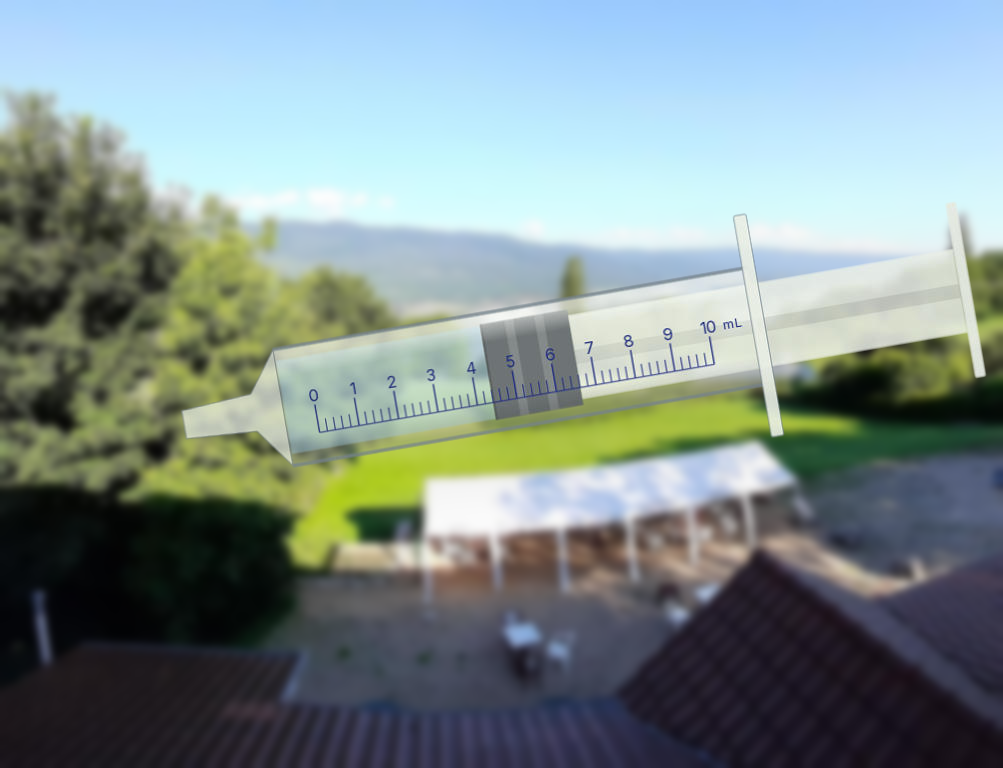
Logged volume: 4.4 mL
